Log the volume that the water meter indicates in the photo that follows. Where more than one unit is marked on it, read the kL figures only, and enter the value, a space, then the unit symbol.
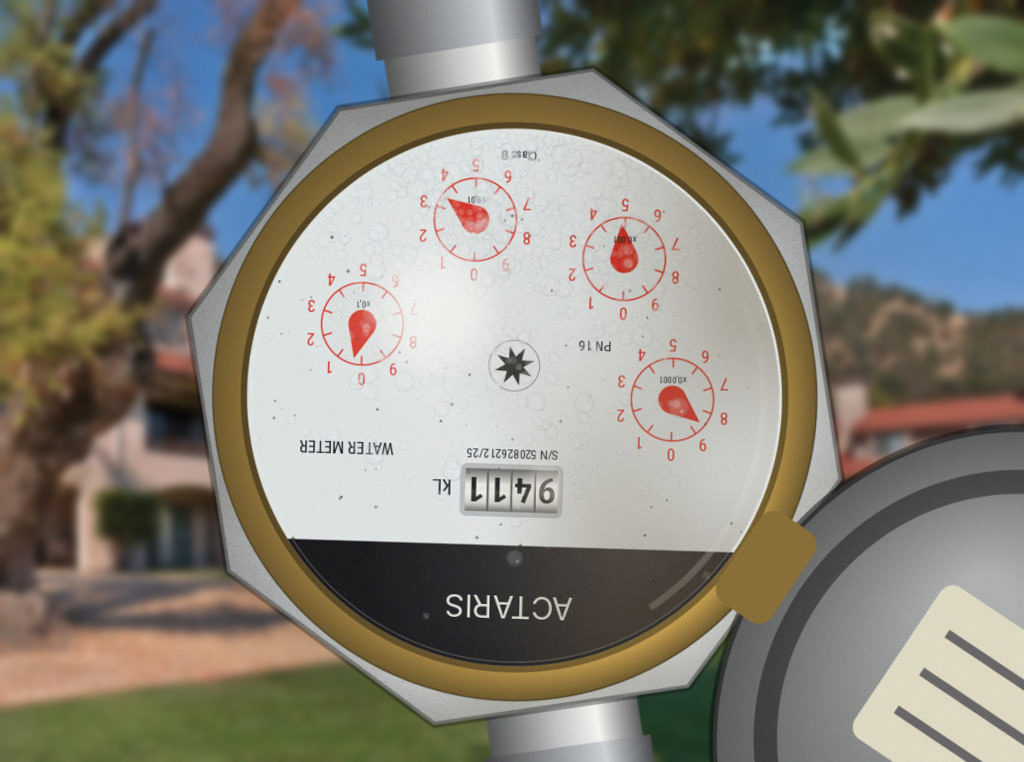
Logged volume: 9411.0348 kL
